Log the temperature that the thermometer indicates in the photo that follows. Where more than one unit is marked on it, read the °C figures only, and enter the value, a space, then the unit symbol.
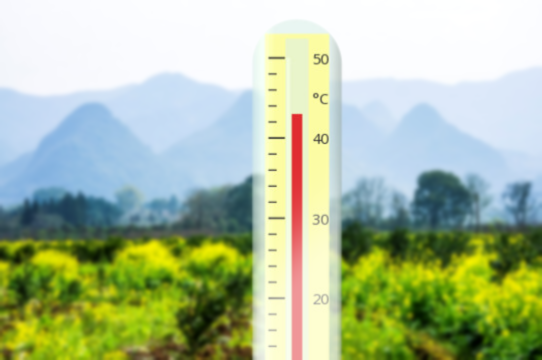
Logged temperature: 43 °C
